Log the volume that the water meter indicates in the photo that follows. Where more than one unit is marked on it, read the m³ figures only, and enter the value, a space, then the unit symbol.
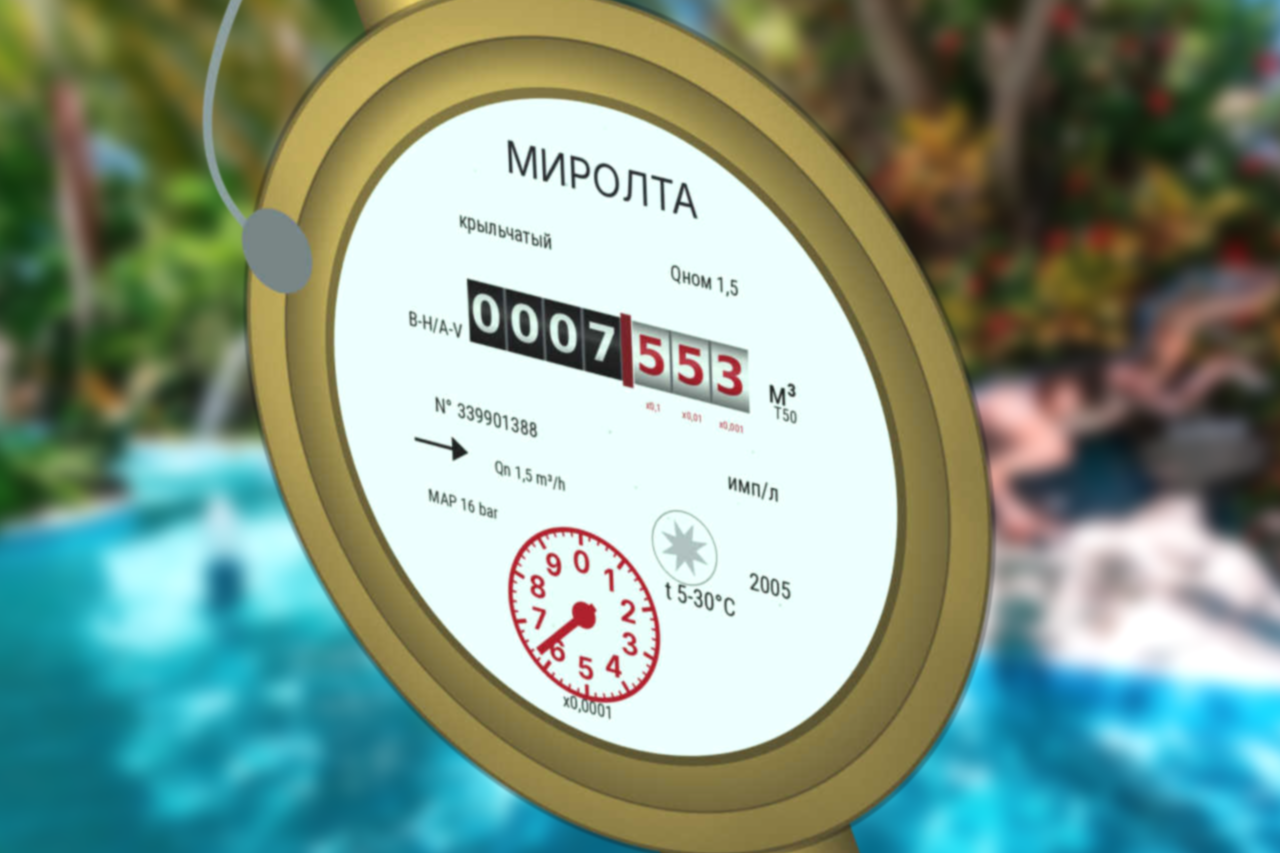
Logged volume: 7.5536 m³
